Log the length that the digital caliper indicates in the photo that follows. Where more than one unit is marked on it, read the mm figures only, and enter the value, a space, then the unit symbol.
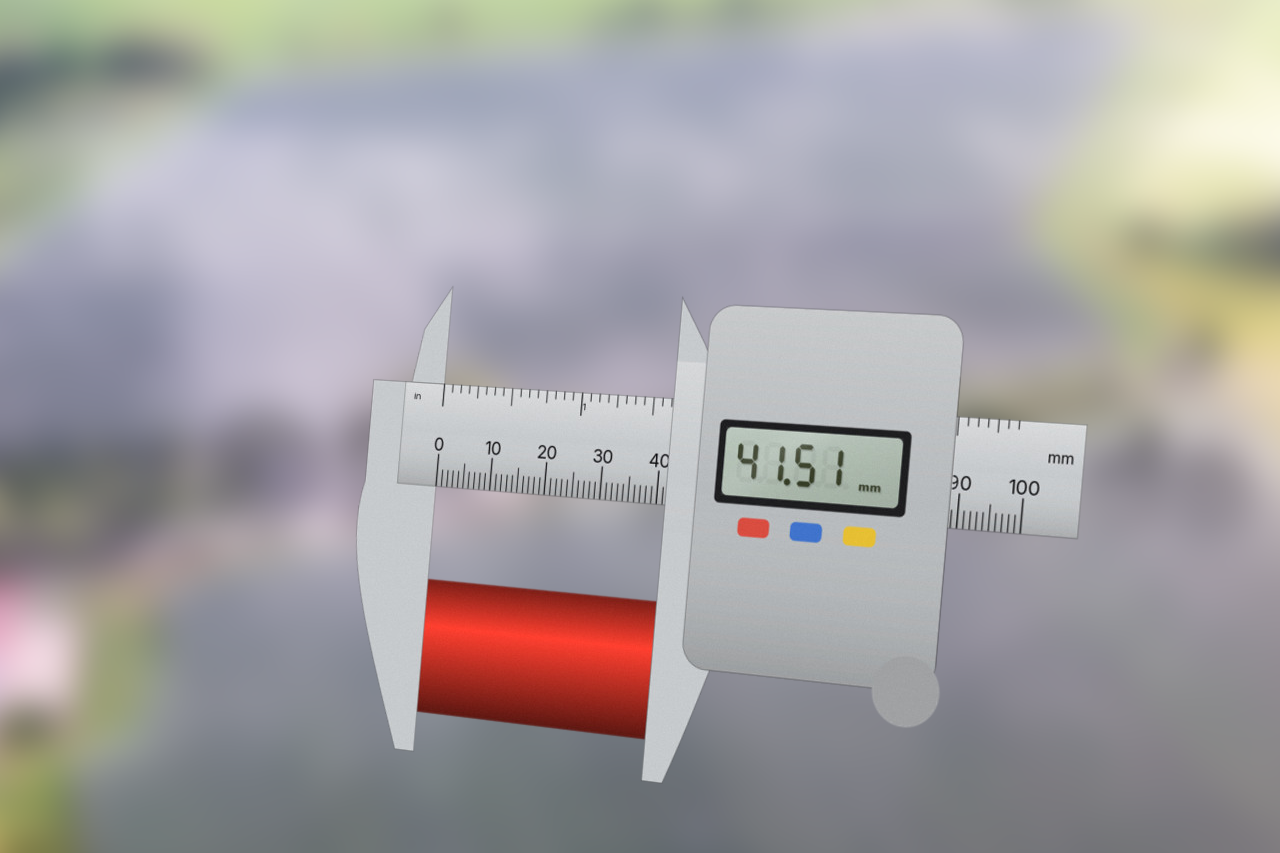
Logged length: 41.51 mm
